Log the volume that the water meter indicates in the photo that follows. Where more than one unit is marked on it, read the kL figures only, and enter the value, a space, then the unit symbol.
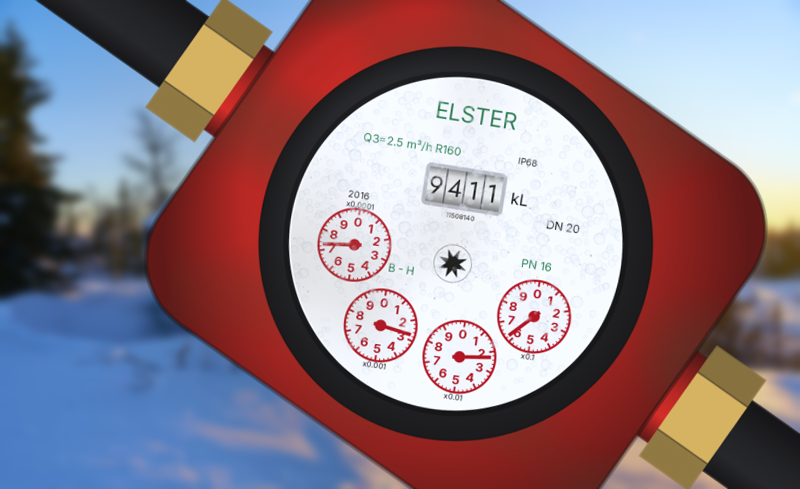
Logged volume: 9411.6227 kL
